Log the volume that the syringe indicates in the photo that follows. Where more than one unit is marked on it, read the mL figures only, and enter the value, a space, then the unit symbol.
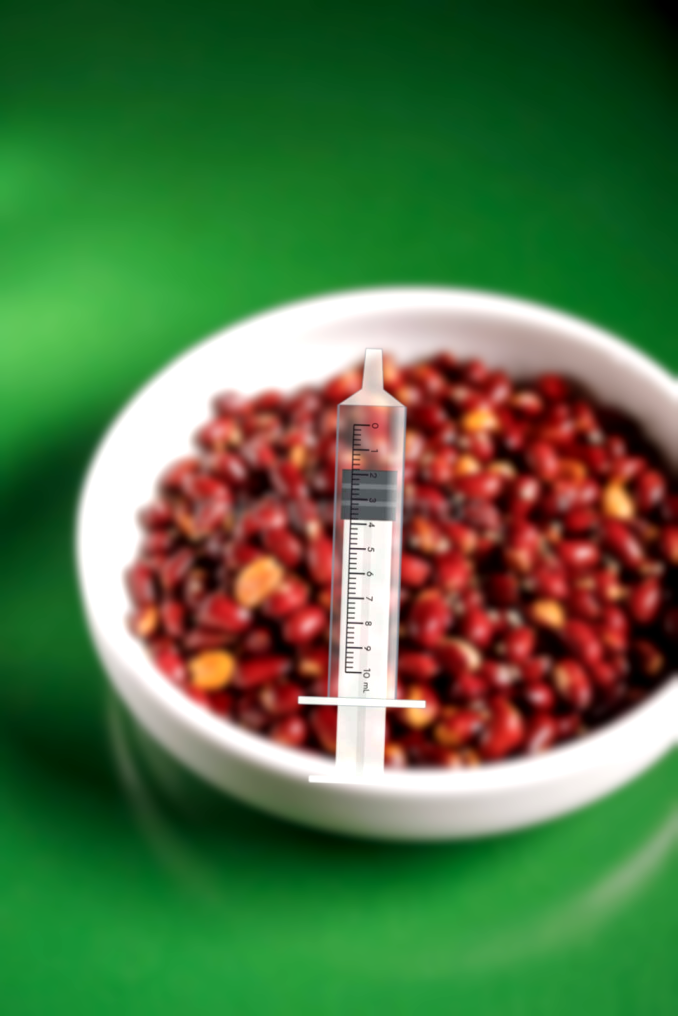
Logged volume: 1.8 mL
